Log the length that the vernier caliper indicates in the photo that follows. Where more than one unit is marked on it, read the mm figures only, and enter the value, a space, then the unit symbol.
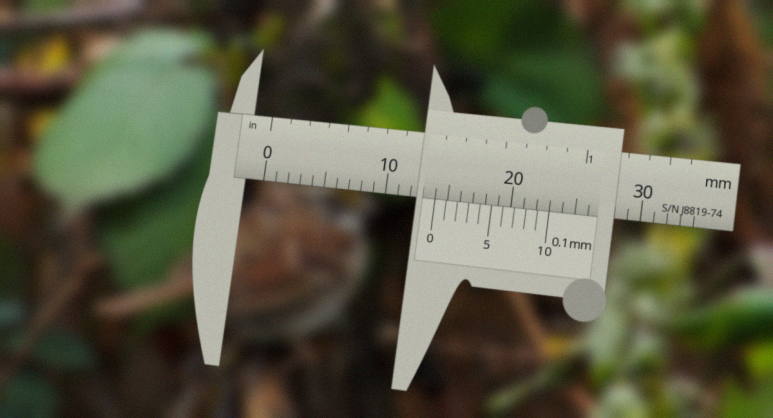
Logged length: 14.0 mm
